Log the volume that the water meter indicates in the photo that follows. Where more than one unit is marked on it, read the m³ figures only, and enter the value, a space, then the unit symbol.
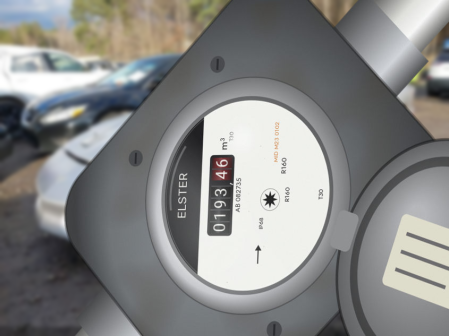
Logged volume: 193.46 m³
